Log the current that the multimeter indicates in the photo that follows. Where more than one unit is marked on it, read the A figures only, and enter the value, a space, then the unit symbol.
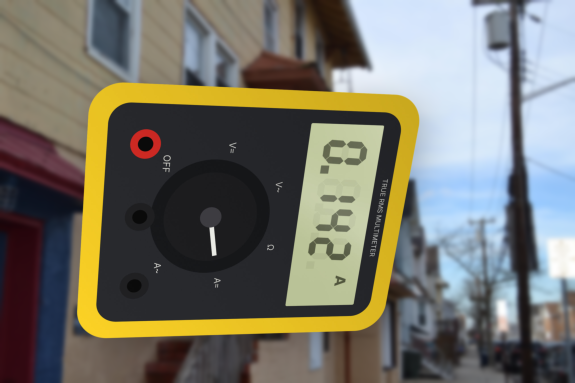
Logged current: 0.142 A
